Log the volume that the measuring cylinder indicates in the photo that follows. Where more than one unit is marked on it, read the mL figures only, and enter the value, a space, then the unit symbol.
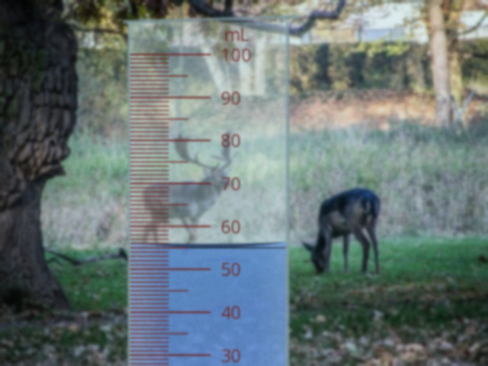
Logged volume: 55 mL
